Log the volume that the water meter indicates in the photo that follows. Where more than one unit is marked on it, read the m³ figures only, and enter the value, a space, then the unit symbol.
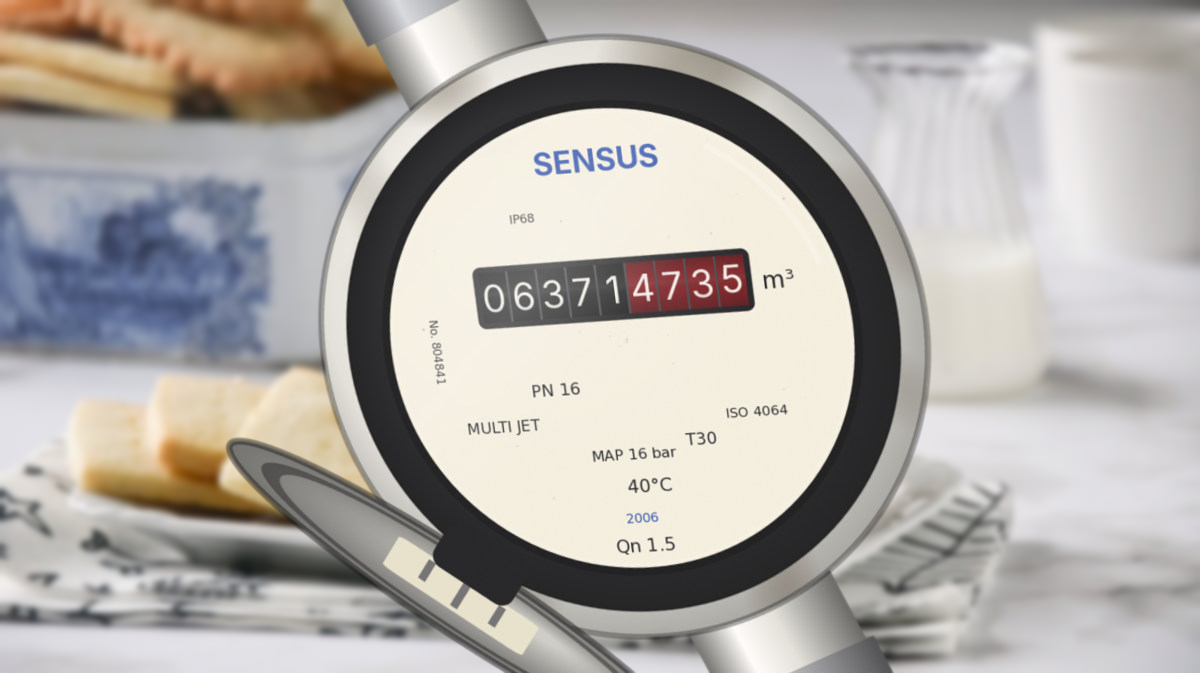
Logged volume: 6371.4735 m³
